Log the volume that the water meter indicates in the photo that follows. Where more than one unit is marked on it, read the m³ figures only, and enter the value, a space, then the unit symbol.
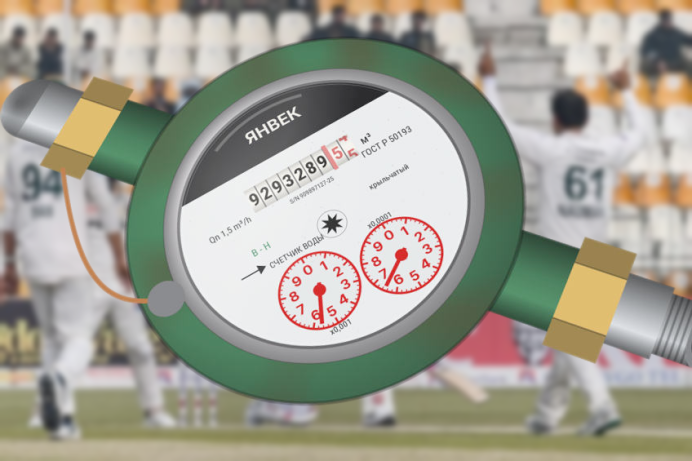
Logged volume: 9293289.5456 m³
